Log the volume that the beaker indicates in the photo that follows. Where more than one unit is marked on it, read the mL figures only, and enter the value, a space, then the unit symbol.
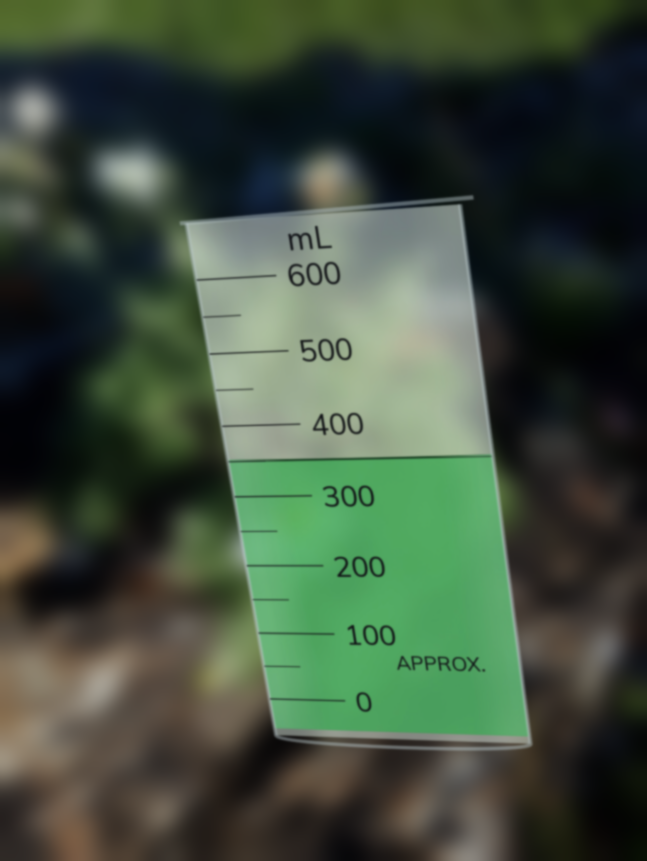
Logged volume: 350 mL
